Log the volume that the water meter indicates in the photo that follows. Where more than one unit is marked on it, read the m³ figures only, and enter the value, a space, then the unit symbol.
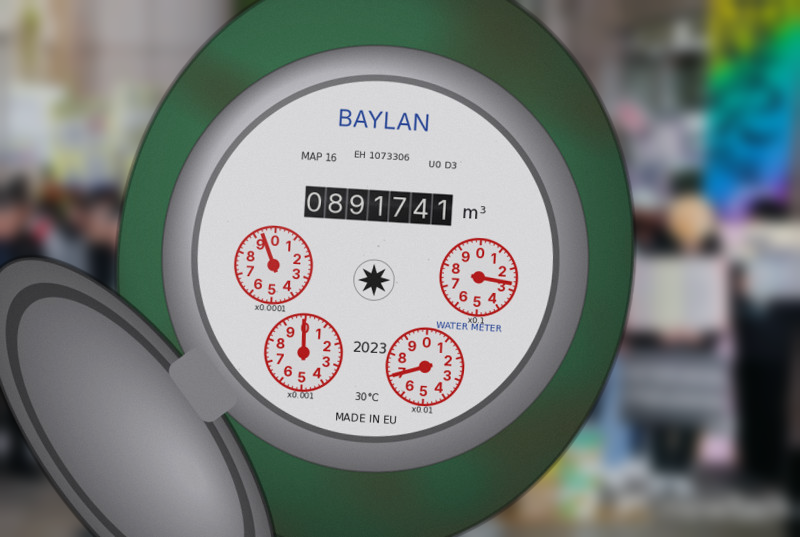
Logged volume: 891741.2699 m³
